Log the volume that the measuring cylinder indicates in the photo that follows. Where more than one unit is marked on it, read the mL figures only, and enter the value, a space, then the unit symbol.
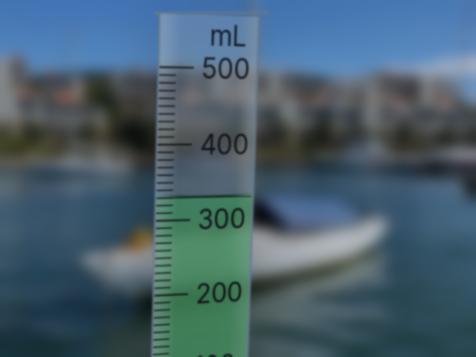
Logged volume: 330 mL
